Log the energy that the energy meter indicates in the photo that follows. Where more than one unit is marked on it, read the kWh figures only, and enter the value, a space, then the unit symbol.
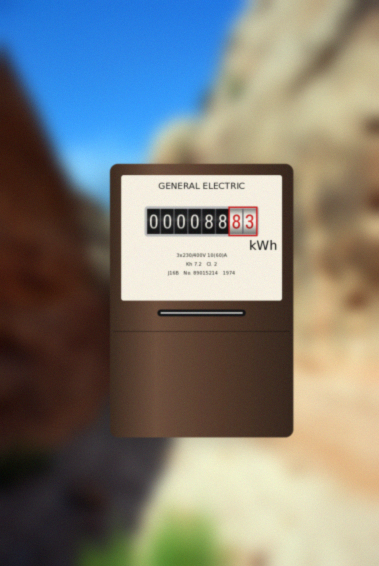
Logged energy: 88.83 kWh
